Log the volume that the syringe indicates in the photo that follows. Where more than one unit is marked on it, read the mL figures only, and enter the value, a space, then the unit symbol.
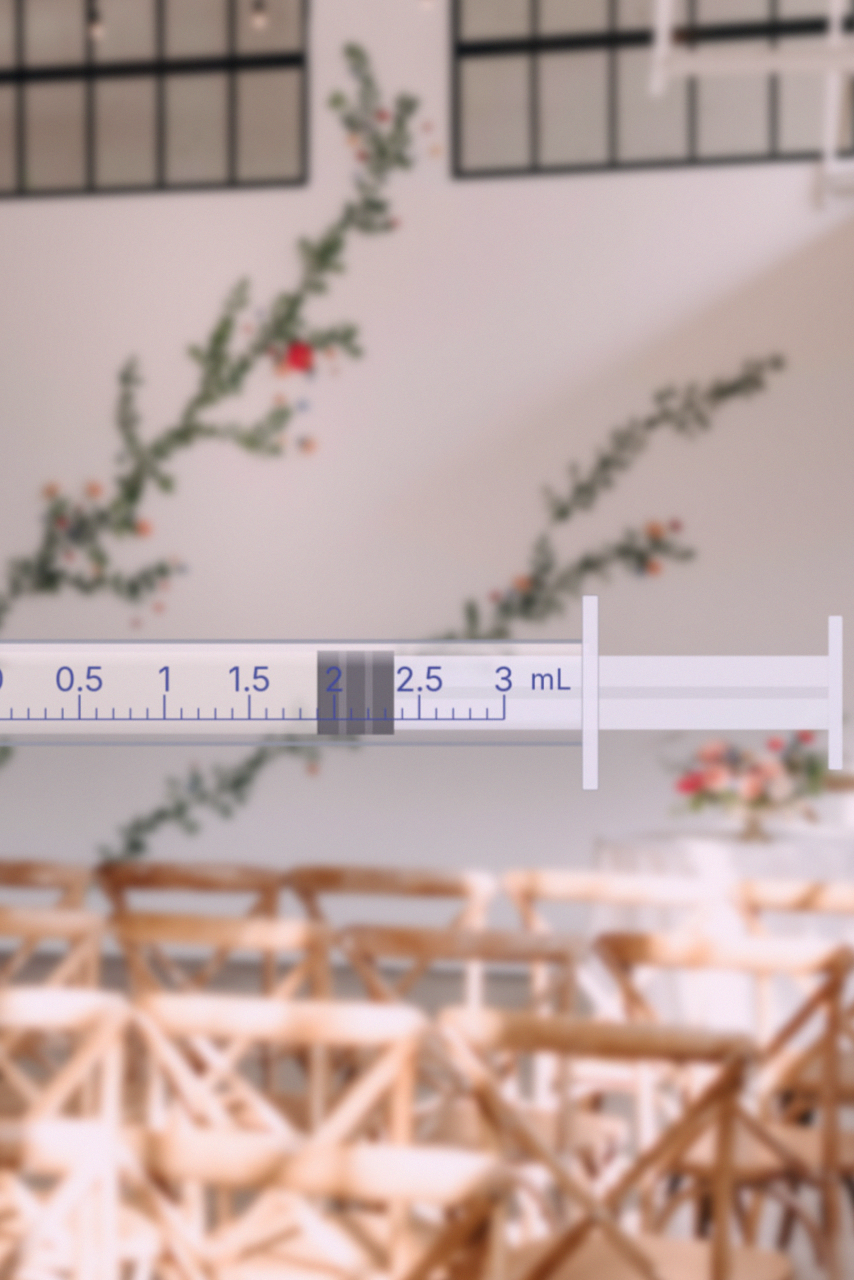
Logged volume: 1.9 mL
